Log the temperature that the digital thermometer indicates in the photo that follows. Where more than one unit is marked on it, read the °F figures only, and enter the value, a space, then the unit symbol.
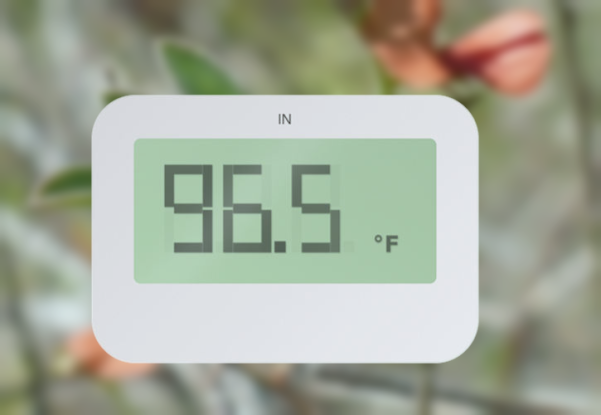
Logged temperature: 96.5 °F
